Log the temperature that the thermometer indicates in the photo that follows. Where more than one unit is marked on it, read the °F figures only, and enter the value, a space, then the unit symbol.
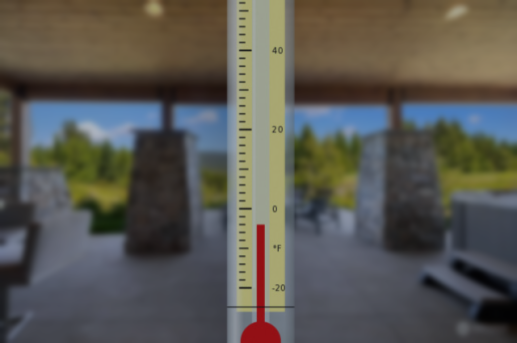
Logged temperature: -4 °F
